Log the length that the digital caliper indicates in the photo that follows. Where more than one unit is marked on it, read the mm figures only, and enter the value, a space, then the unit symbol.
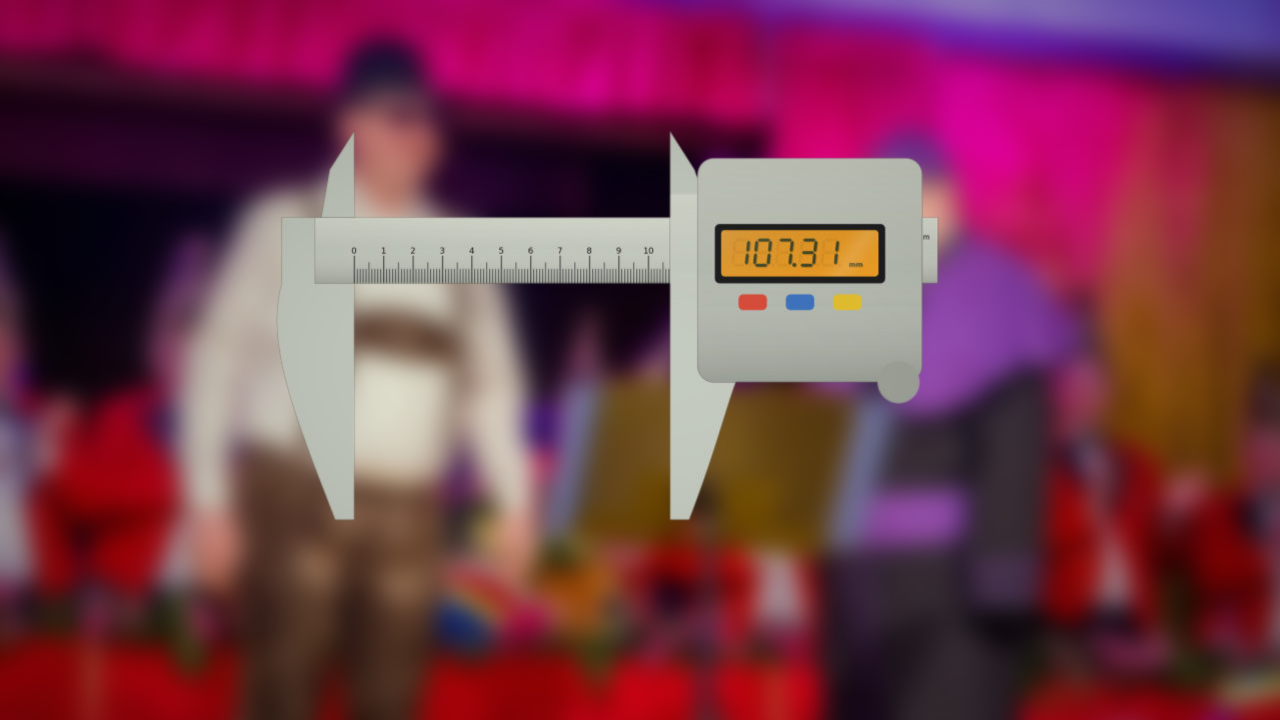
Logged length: 107.31 mm
